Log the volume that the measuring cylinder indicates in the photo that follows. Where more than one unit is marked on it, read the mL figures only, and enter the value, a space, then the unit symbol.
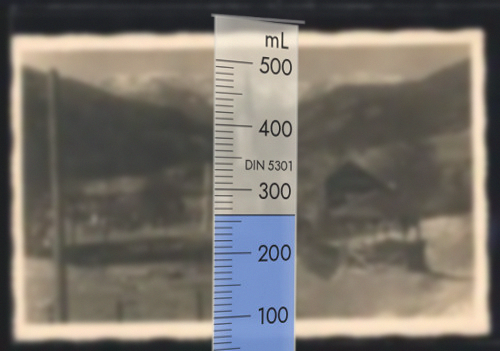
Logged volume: 260 mL
